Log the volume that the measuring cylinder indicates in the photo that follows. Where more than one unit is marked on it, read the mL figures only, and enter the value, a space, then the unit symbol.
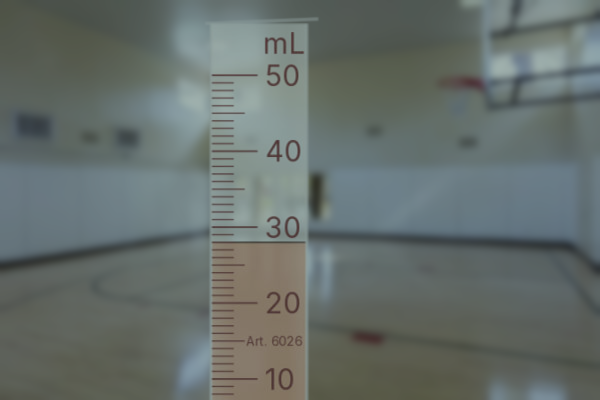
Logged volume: 28 mL
